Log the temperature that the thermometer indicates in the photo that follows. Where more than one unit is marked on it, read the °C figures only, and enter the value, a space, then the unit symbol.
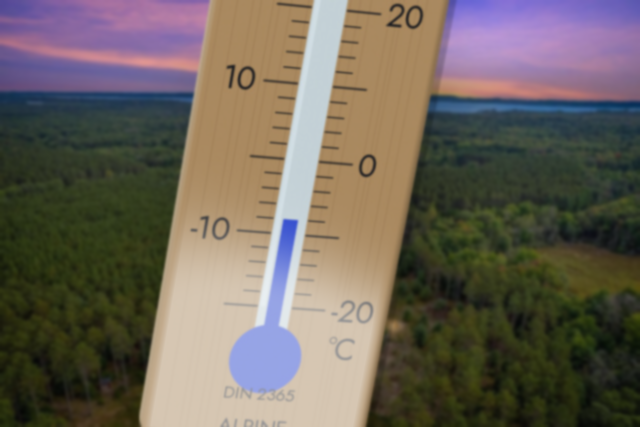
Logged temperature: -8 °C
